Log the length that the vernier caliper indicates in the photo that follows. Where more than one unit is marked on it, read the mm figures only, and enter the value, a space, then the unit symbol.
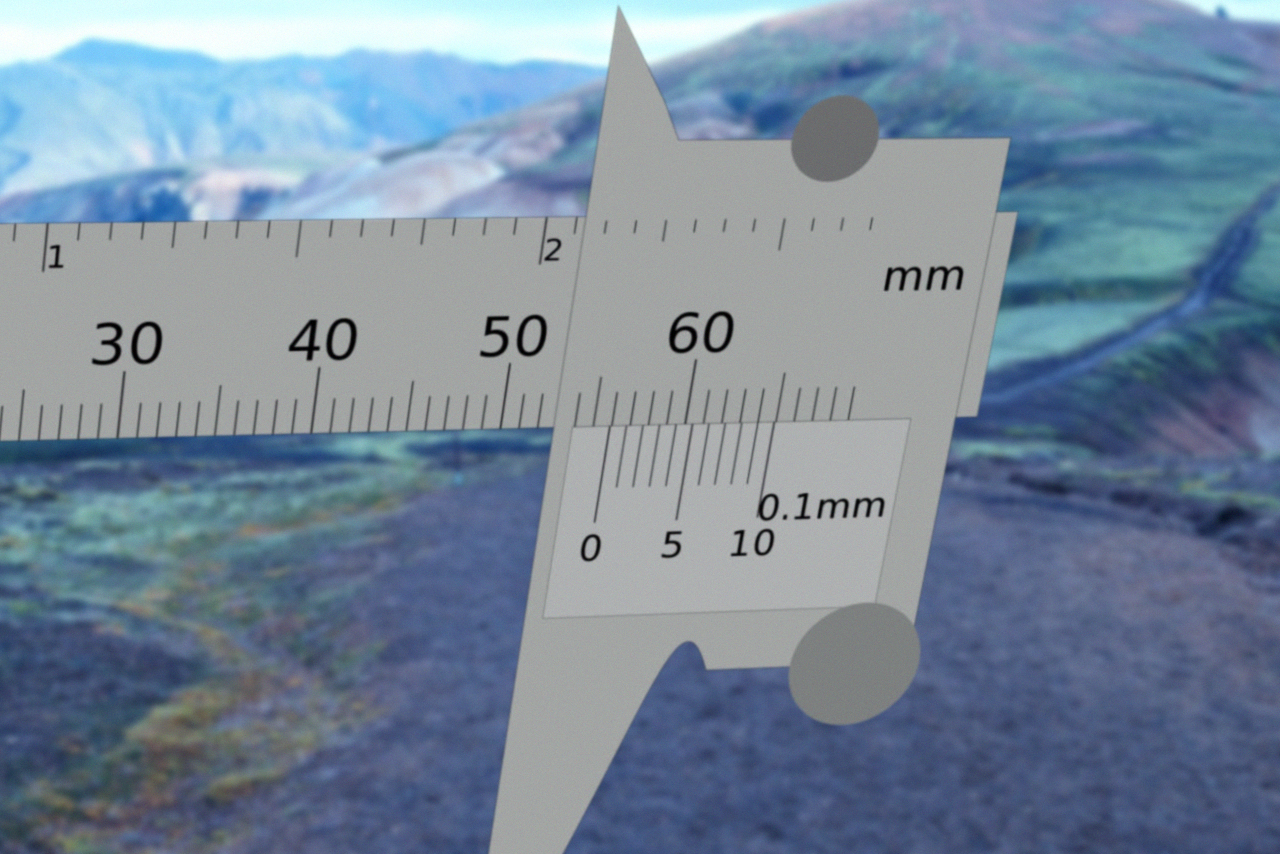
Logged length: 55.9 mm
